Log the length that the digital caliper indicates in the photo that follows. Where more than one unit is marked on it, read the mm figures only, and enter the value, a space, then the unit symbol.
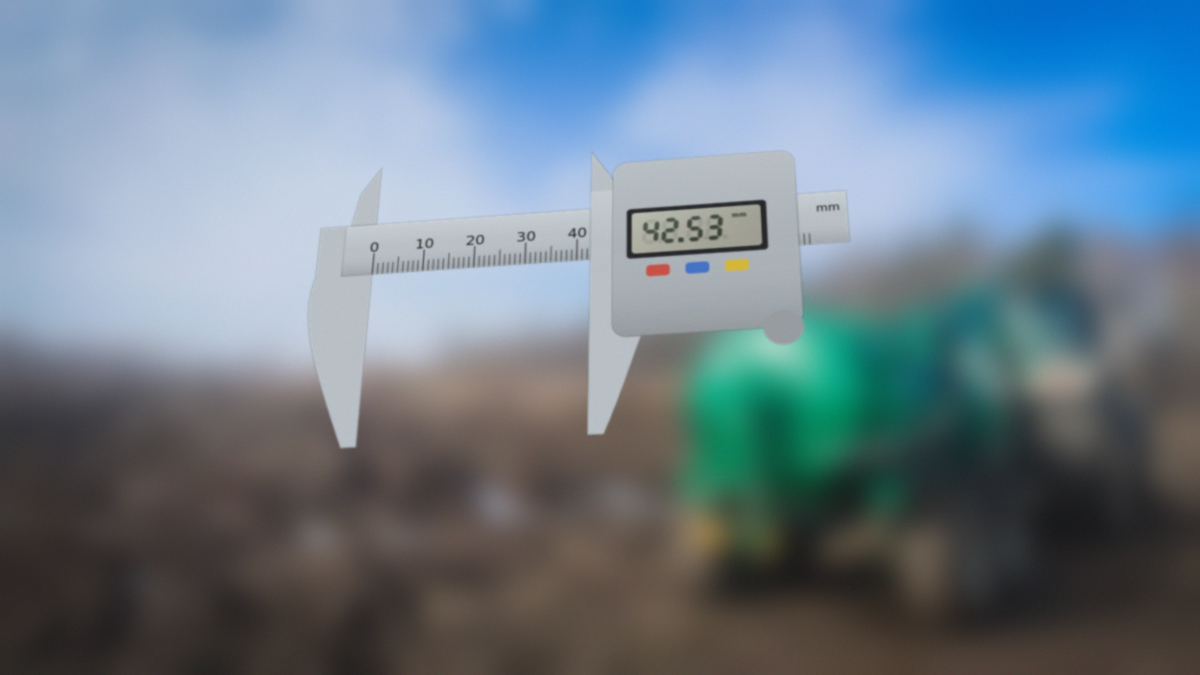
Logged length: 42.53 mm
